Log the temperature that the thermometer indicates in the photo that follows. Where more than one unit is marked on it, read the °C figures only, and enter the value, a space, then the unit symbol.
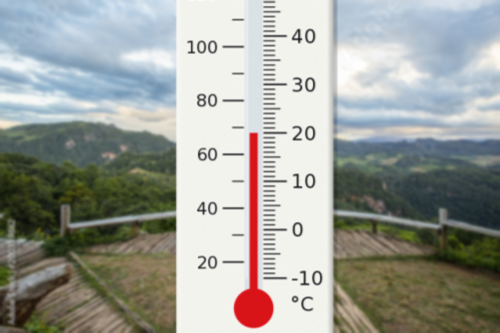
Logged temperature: 20 °C
